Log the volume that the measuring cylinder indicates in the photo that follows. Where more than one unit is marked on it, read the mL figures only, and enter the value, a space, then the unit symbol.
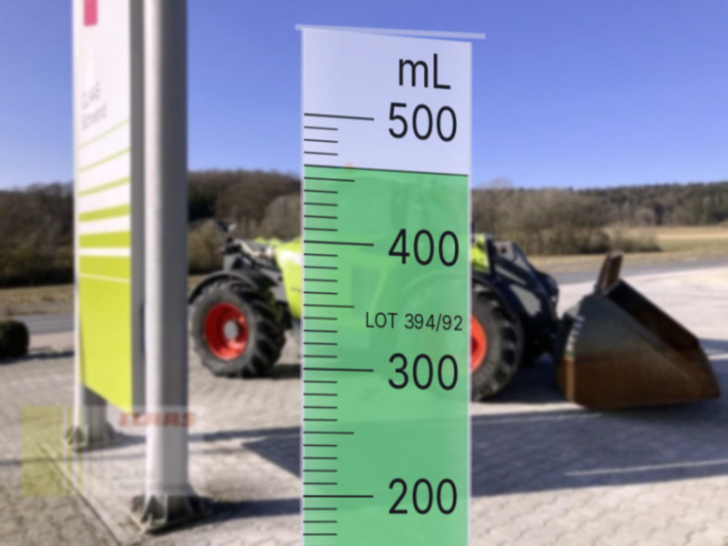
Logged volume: 460 mL
